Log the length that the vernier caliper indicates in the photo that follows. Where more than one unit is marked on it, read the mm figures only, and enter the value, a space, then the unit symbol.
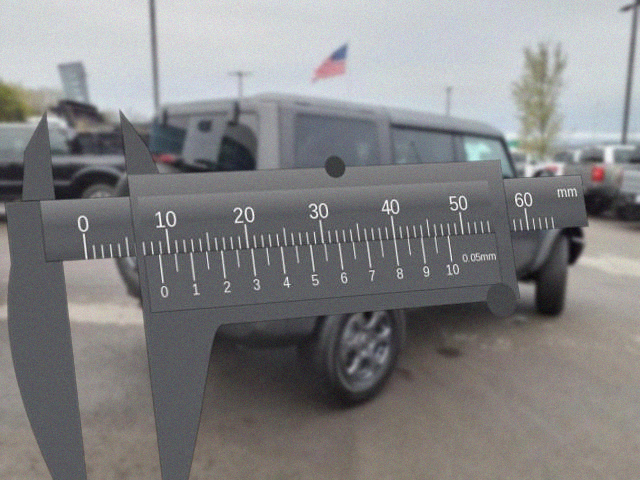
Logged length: 8.8 mm
